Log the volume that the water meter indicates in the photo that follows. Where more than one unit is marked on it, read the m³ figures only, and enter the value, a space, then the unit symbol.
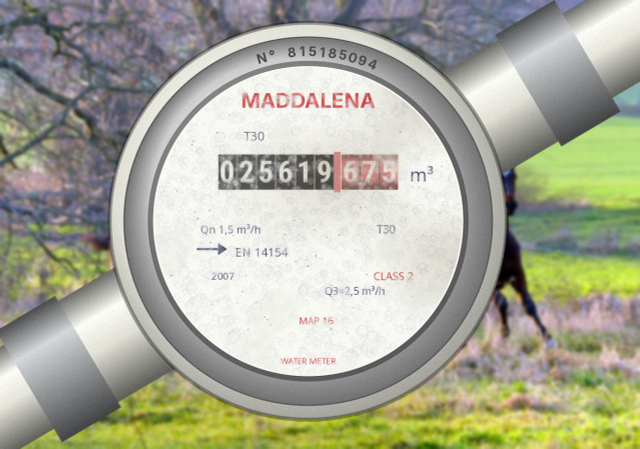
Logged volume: 25619.675 m³
